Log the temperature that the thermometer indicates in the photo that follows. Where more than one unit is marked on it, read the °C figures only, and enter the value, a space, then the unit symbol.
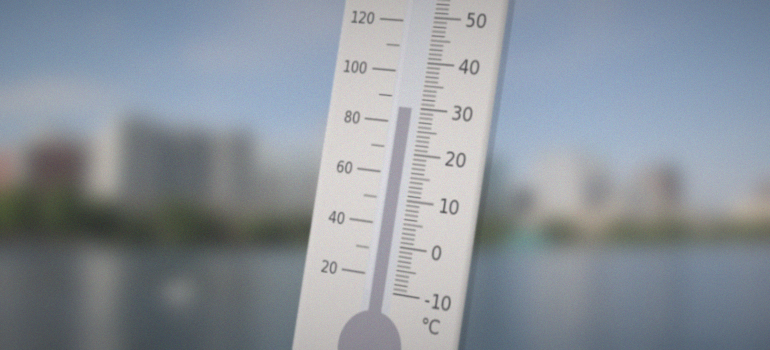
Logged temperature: 30 °C
